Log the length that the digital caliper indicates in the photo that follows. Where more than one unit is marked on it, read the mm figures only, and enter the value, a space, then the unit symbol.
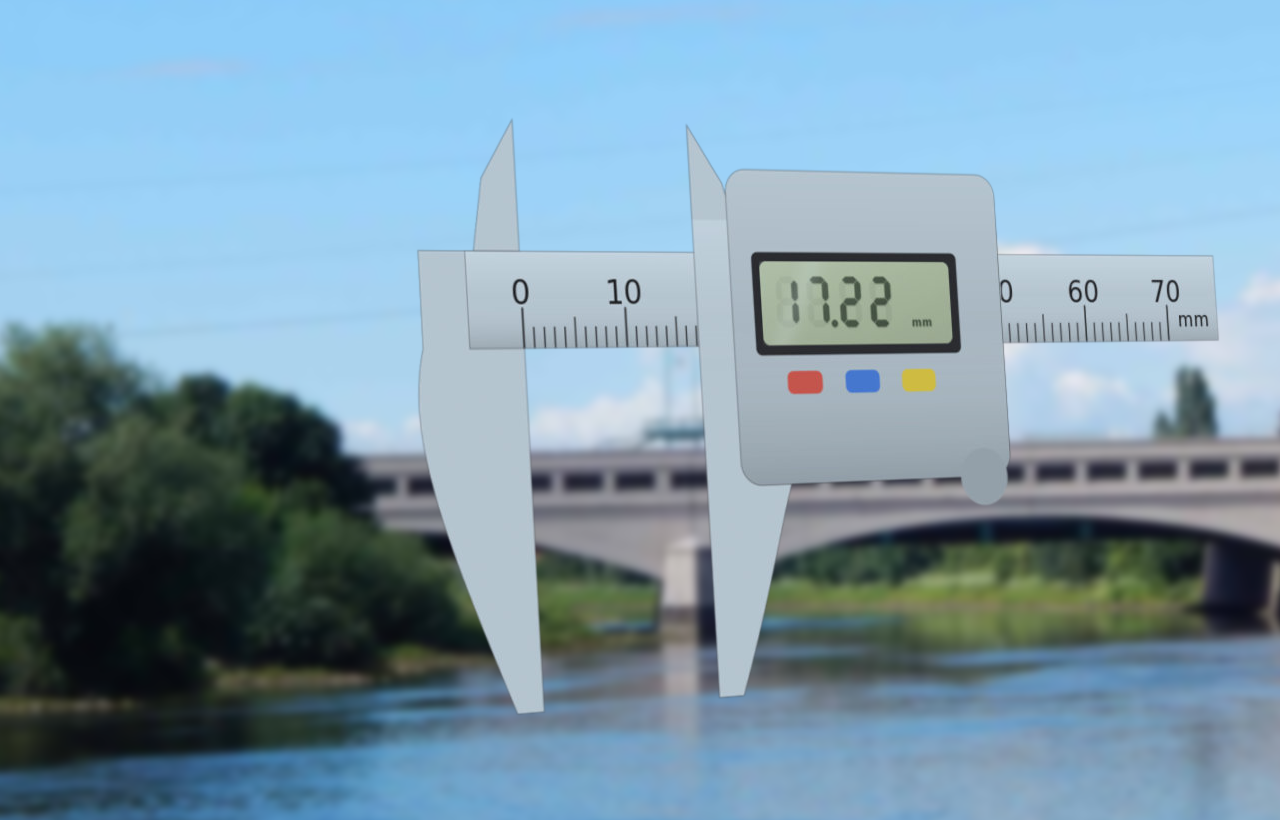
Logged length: 17.22 mm
